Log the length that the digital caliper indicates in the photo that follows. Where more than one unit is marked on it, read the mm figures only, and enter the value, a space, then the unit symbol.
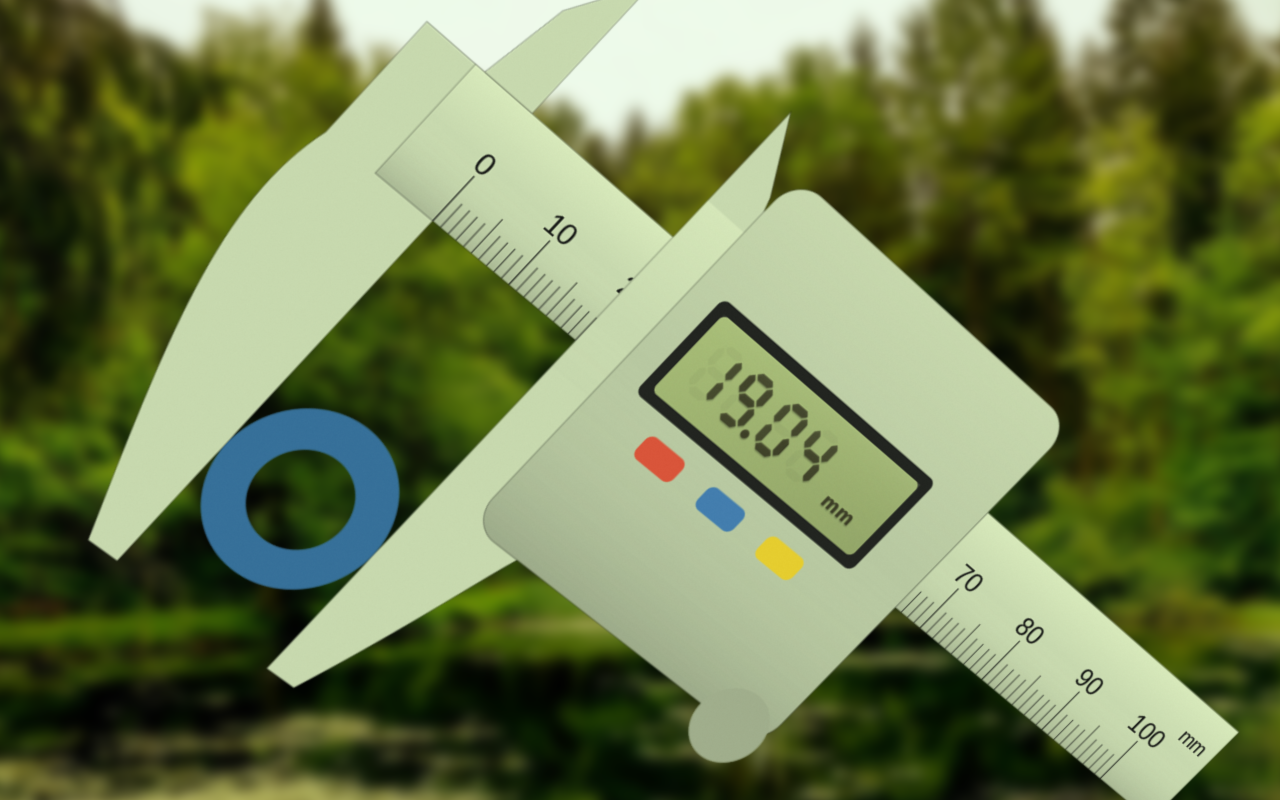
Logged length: 19.04 mm
